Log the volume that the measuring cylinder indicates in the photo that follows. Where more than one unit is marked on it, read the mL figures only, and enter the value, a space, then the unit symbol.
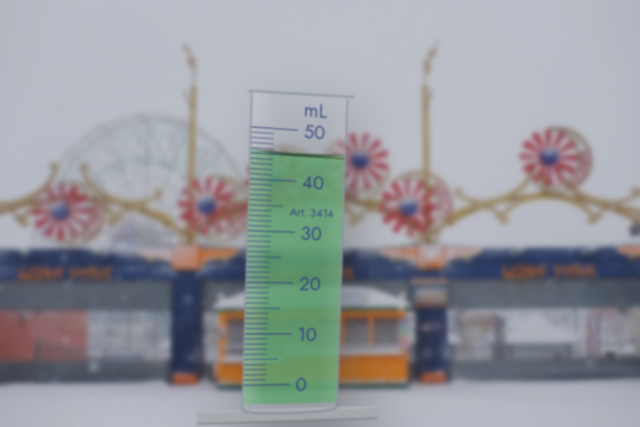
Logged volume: 45 mL
